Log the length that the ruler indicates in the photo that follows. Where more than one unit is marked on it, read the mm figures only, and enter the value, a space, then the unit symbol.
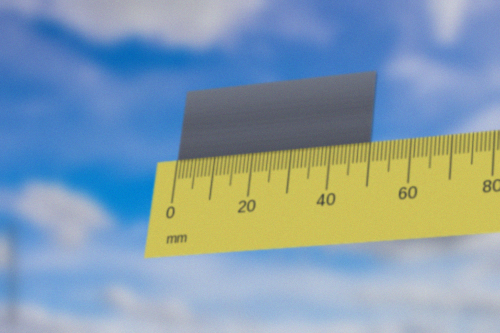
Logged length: 50 mm
